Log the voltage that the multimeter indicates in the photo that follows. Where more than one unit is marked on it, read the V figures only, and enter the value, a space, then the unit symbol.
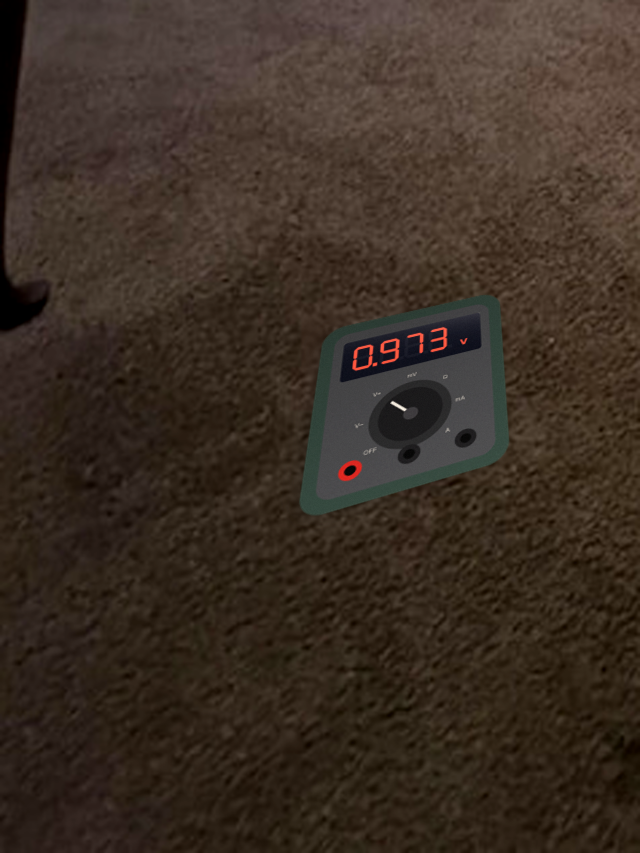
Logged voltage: 0.973 V
